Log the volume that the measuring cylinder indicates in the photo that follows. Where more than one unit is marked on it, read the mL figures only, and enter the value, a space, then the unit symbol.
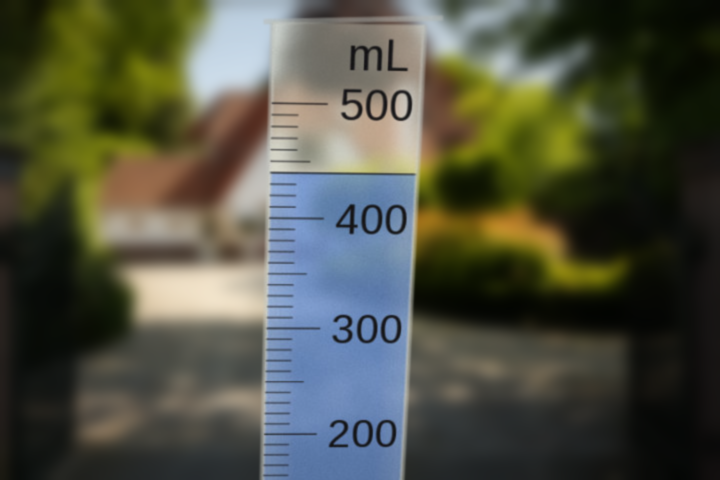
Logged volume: 440 mL
